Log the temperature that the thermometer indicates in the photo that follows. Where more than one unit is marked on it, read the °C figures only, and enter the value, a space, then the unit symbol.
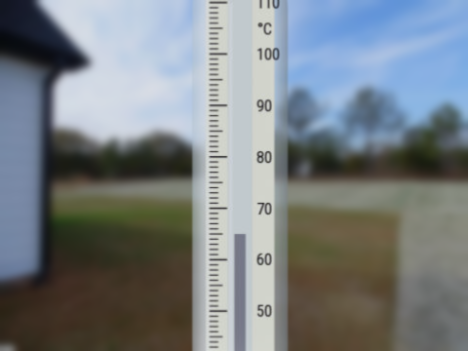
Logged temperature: 65 °C
